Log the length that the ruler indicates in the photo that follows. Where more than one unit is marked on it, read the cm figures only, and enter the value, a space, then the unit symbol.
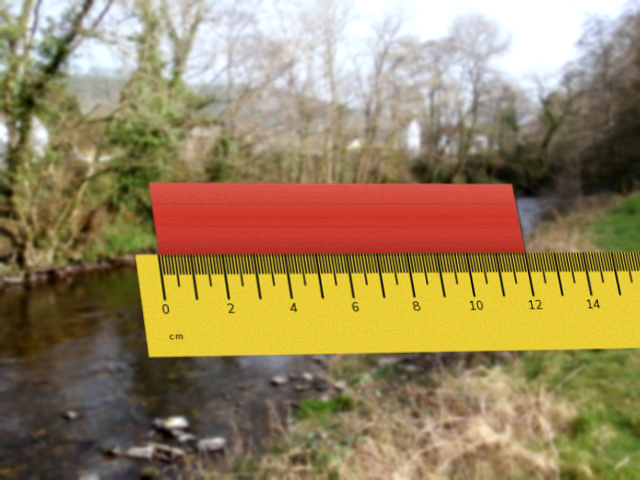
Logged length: 12 cm
